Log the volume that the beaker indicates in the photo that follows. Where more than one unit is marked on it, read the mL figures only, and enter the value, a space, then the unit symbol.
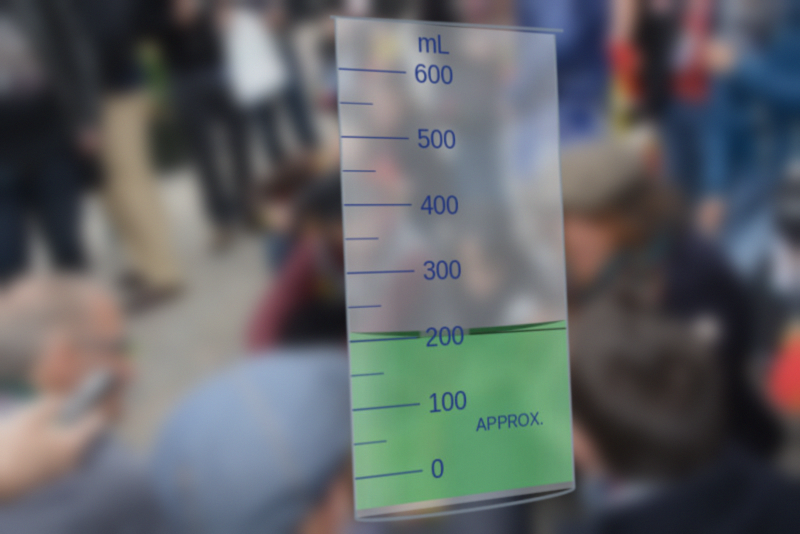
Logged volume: 200 mL
